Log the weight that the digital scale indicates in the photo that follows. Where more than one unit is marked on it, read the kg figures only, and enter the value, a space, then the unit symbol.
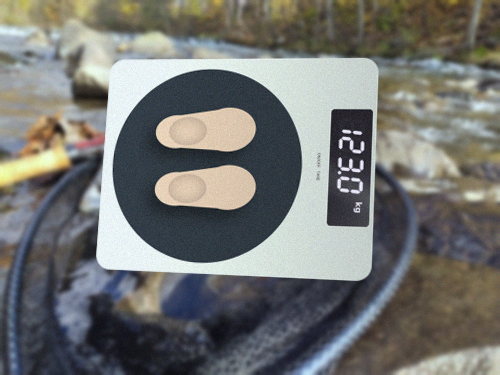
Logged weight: 123.0 kg
